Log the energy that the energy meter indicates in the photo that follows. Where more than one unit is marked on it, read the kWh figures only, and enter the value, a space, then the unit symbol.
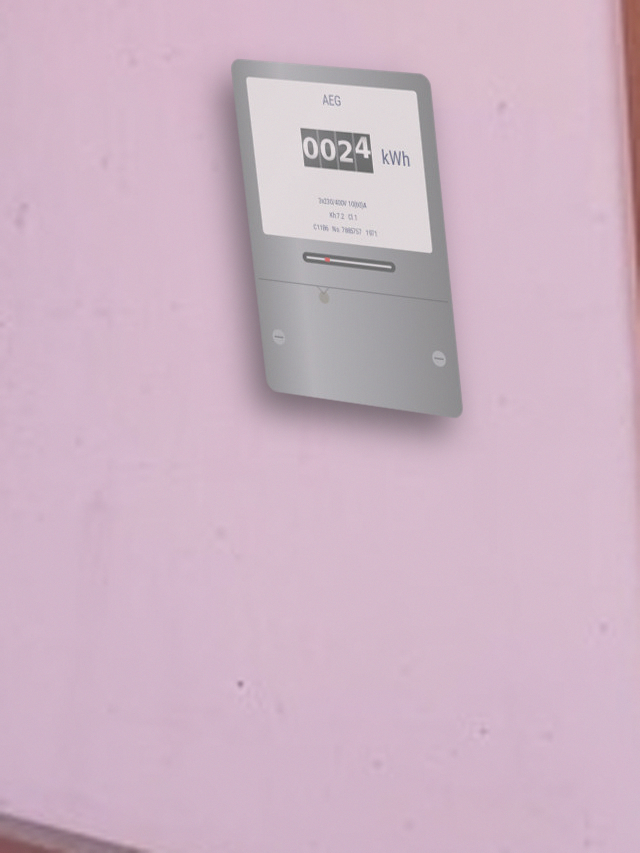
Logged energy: 24 kWh
